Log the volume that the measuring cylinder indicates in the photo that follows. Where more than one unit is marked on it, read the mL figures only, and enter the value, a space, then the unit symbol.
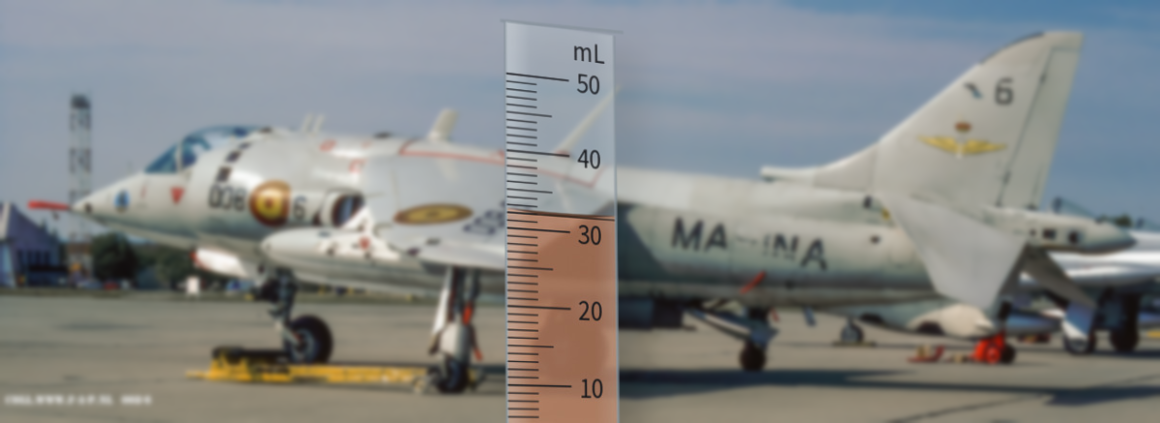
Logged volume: 32 mL
